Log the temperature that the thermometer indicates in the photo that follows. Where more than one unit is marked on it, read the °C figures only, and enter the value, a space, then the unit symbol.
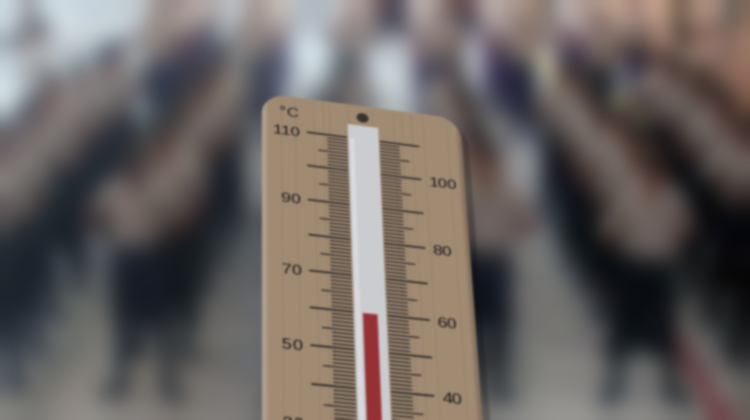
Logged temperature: 60 °C
